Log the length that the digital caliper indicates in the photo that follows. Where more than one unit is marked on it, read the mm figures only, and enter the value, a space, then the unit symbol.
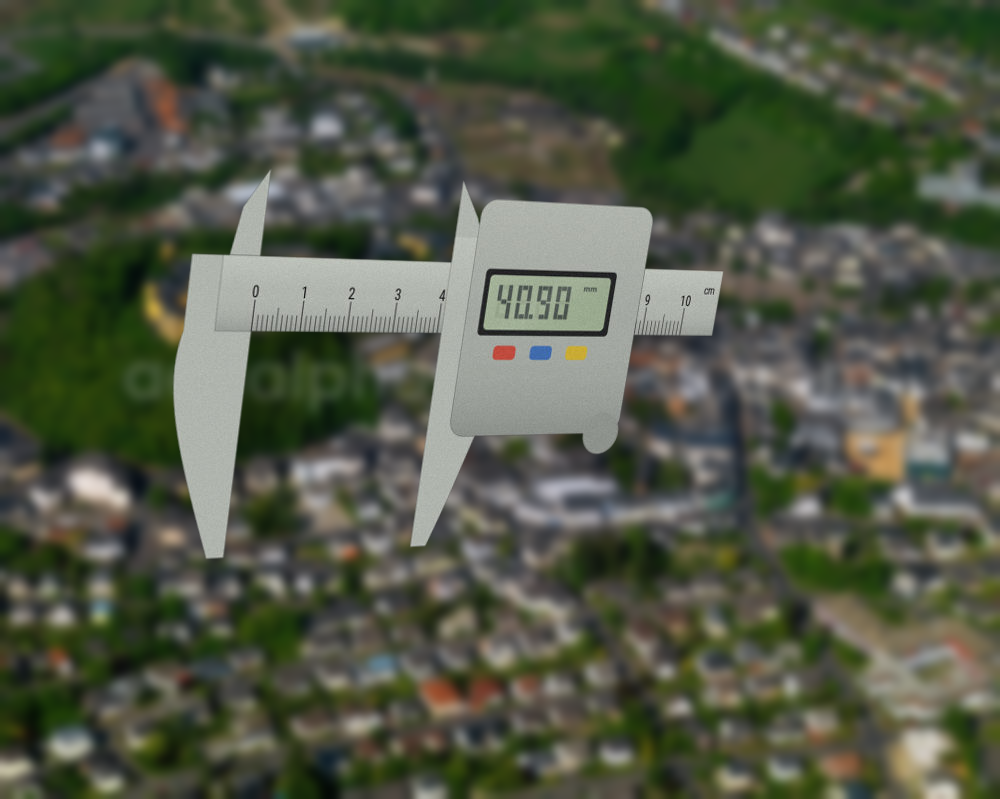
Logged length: 40.90 mm
